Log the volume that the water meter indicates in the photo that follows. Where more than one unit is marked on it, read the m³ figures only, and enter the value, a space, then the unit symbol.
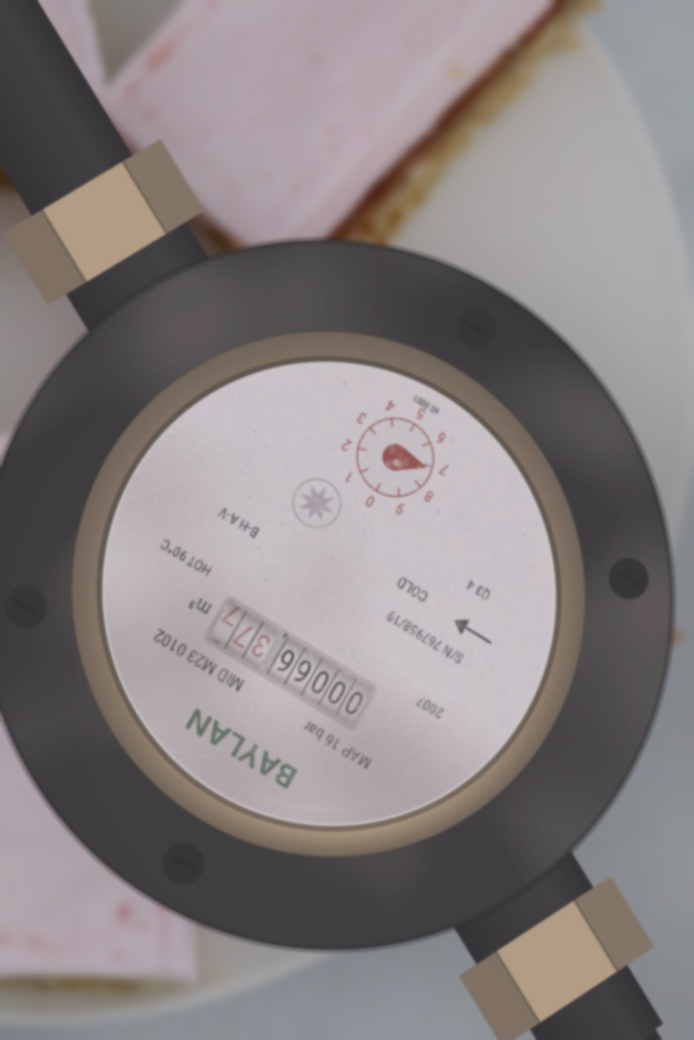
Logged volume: 66.3767 m³
